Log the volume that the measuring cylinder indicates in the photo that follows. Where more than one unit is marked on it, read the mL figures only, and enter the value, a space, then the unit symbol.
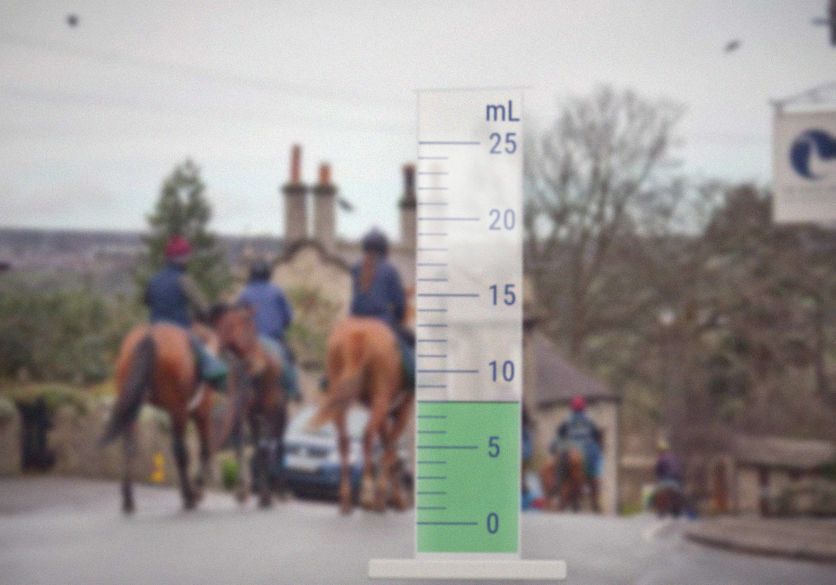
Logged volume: 8 mL
